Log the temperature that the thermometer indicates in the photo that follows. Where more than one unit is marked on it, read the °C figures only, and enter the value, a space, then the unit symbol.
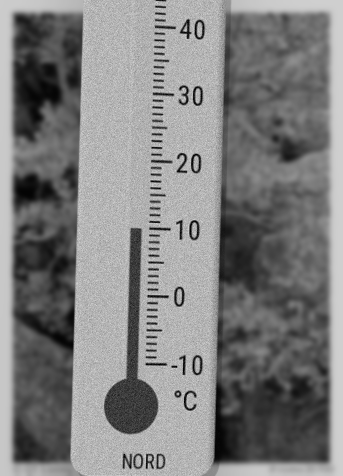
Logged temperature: 10 °C
